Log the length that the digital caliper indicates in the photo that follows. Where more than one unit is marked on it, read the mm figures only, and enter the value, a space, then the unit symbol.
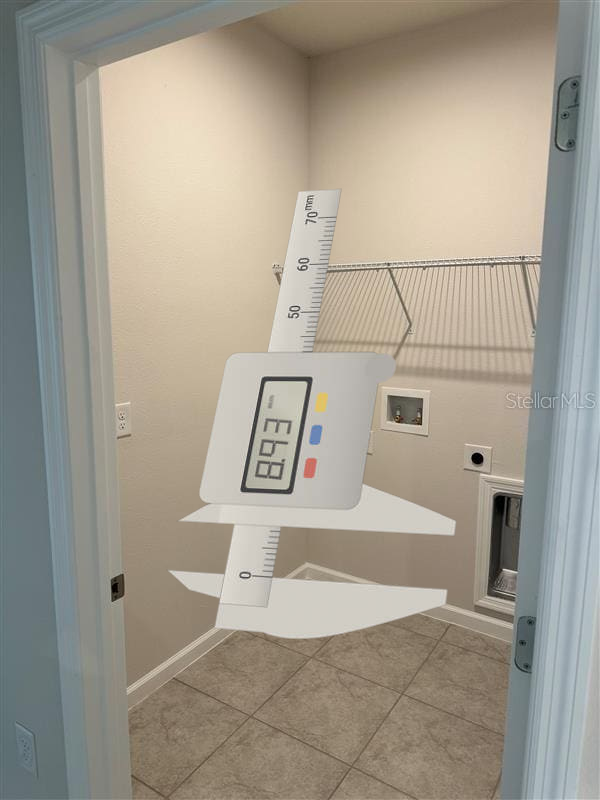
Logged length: 8.93 mm
